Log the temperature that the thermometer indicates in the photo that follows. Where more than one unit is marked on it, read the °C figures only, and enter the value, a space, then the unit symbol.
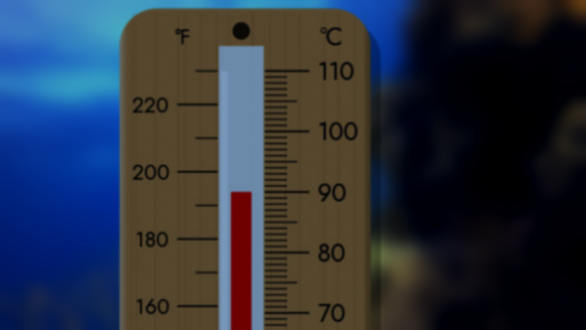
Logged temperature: 90 °C
